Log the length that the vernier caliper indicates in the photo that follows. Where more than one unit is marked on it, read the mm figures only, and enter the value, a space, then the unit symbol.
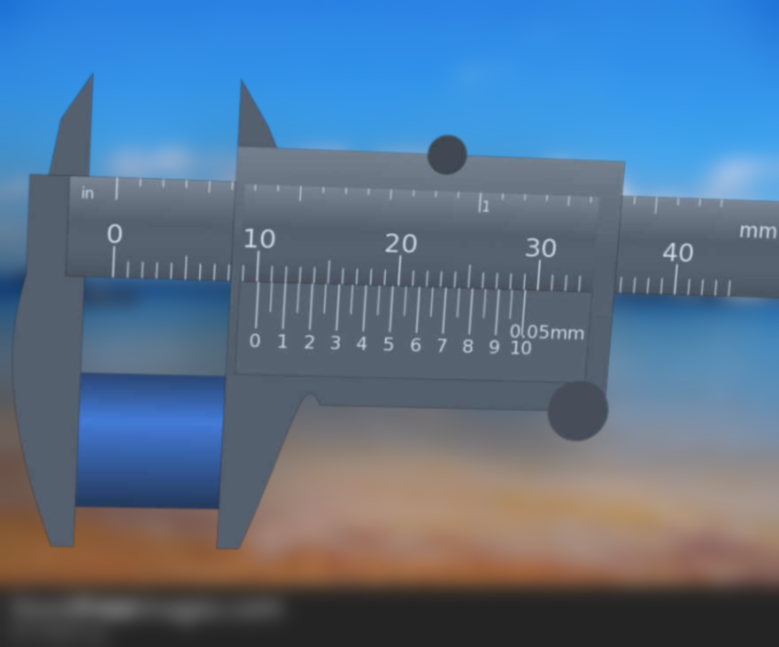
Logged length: 10.1 mm
